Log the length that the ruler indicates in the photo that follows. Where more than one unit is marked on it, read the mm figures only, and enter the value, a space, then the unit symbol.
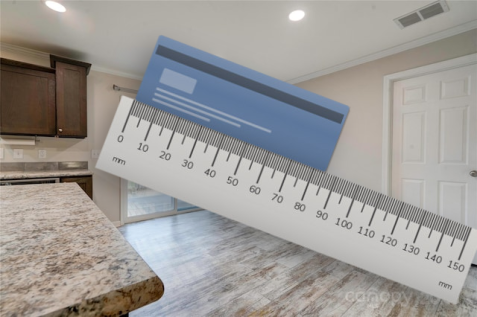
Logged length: 85 mm
